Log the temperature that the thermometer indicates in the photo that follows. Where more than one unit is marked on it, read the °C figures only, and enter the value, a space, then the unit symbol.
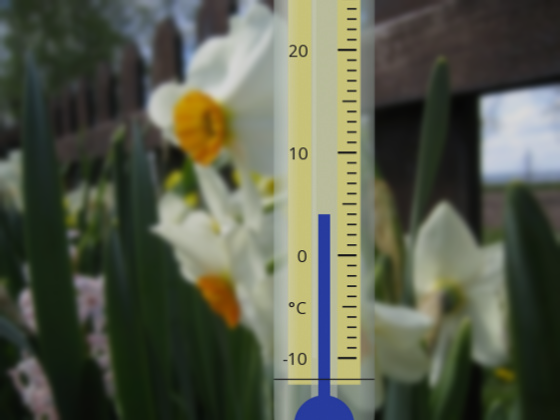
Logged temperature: 4 °C
